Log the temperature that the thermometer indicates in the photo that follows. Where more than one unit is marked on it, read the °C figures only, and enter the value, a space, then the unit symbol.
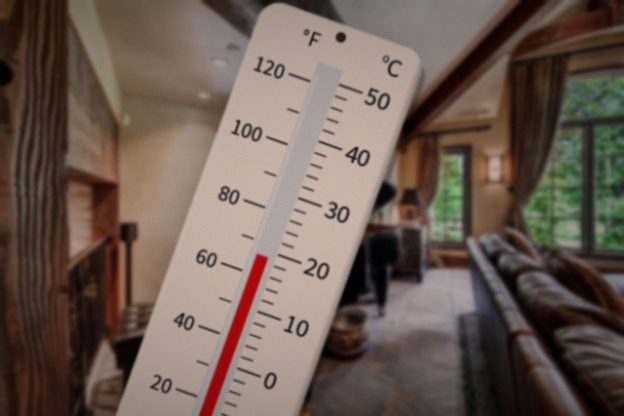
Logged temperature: 19 °C
